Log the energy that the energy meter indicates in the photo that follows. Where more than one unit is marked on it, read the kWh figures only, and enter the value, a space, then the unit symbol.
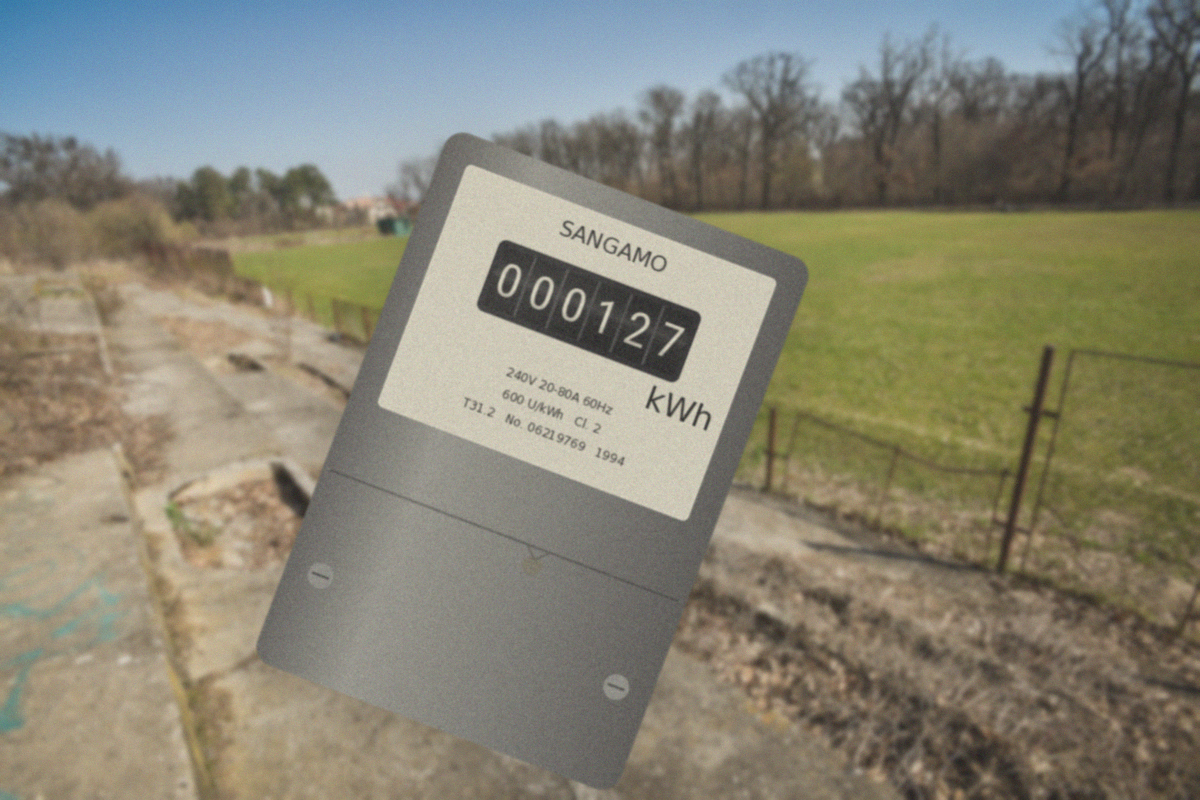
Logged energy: 127 kWh
